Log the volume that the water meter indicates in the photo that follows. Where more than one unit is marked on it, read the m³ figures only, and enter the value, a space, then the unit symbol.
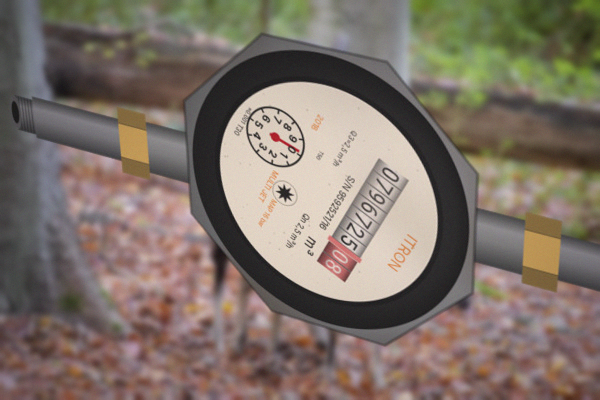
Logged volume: 796725.079 m³
